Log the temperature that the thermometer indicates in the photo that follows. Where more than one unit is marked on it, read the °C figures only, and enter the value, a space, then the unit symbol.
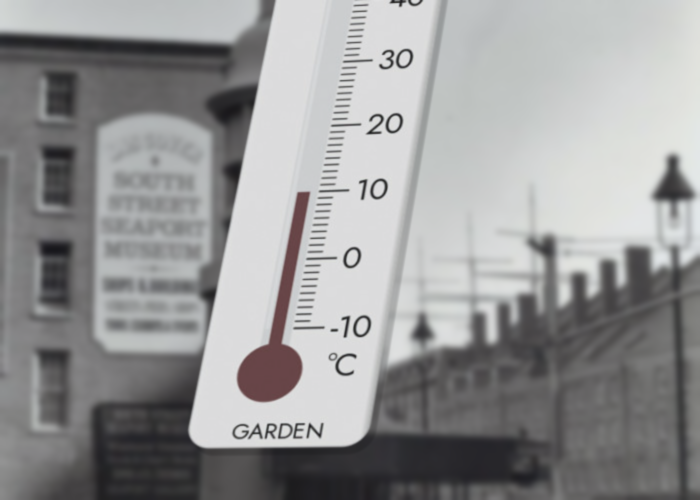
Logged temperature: 10 °C
